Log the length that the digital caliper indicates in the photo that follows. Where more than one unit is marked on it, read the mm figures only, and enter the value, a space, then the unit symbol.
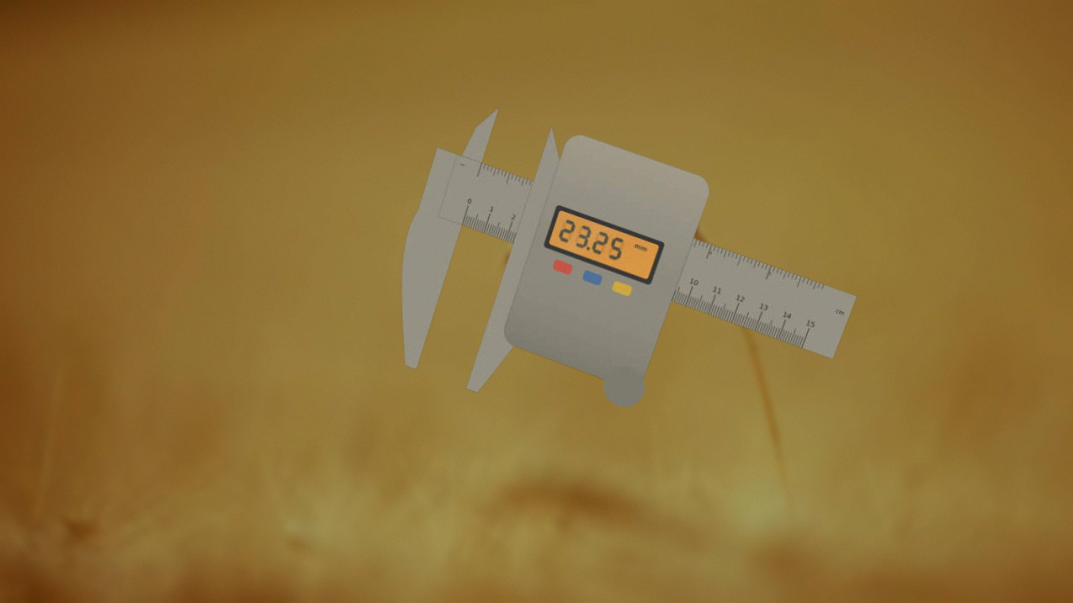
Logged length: 23.25 mm
